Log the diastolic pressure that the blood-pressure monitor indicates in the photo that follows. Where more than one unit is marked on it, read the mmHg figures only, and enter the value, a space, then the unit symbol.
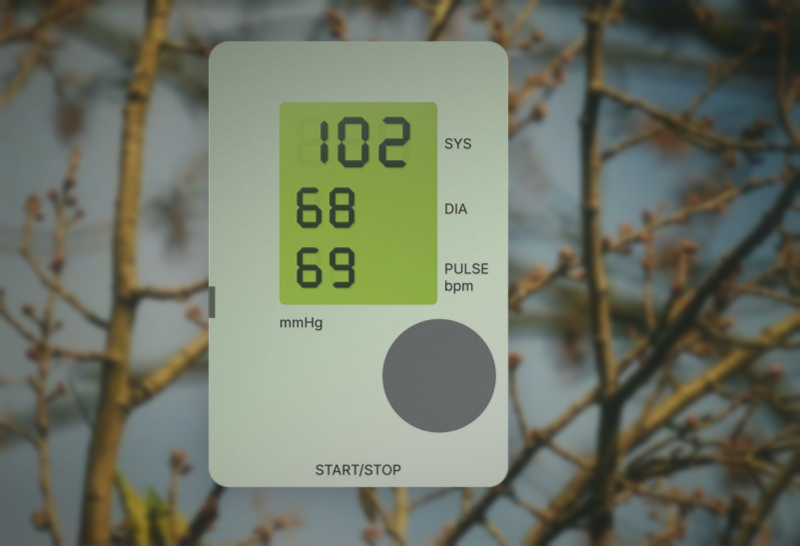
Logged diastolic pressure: 68 mmHg
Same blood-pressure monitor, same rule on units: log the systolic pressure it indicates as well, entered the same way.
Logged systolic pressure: 102 mmHg
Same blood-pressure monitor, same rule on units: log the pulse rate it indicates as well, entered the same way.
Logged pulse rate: 69 bpm
